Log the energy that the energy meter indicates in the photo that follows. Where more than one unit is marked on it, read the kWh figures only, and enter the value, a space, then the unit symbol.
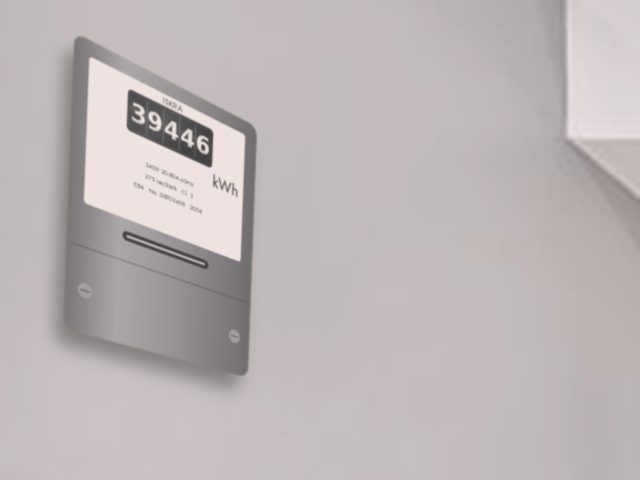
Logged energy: 39446 kWh
